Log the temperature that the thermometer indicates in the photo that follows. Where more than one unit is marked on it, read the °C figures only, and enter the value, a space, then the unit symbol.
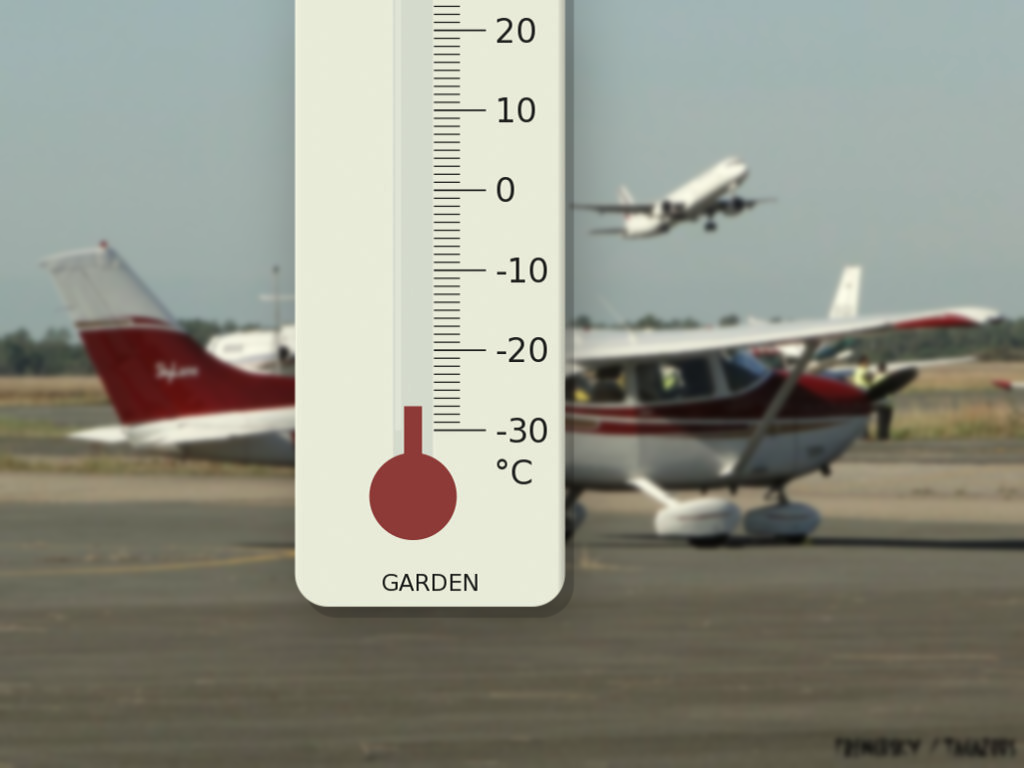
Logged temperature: -27 °C
